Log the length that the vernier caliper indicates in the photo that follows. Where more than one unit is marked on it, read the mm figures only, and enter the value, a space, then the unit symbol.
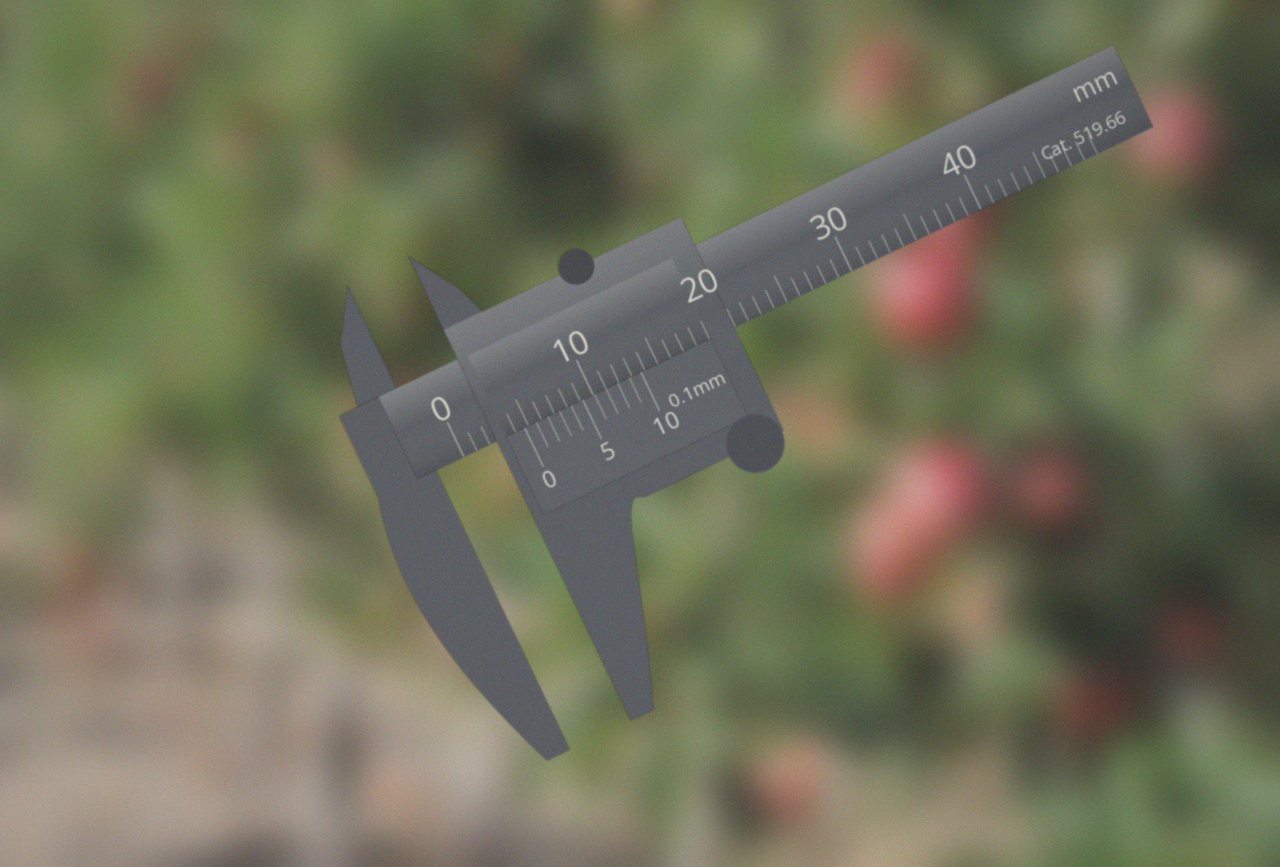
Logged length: 4.7 mm
